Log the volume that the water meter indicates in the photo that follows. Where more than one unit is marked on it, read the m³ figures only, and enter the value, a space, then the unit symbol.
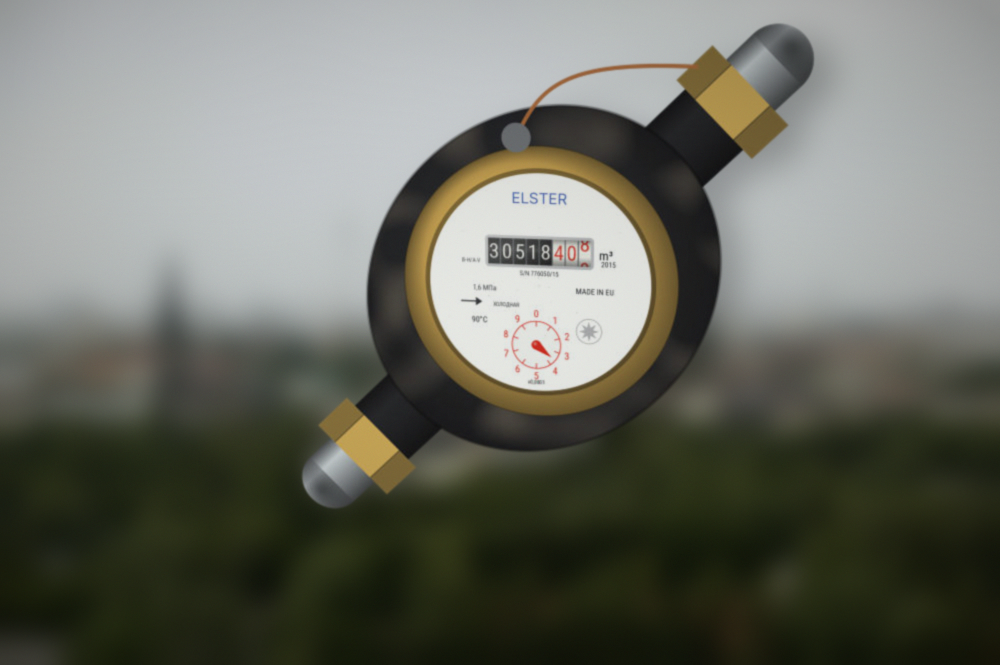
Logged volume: 30518.4083 m³
